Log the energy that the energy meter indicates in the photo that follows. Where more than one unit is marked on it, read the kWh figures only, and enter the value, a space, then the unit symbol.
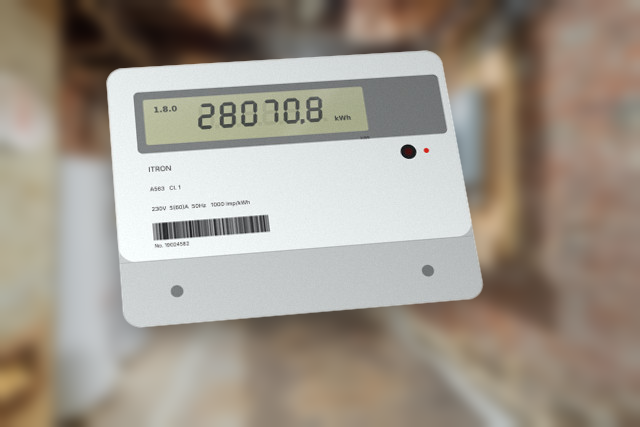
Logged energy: 28070.8 kWh
